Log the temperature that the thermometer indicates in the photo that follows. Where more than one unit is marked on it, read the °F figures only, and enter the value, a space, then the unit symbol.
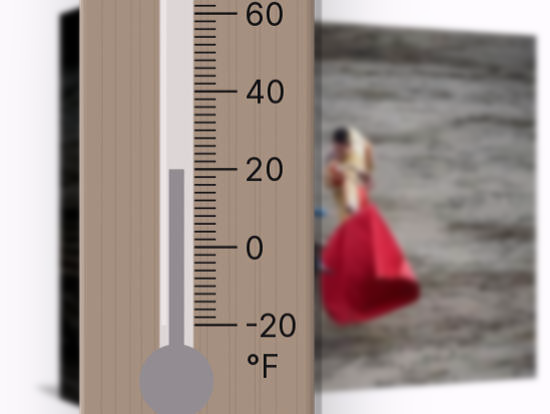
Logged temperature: 20 °F
